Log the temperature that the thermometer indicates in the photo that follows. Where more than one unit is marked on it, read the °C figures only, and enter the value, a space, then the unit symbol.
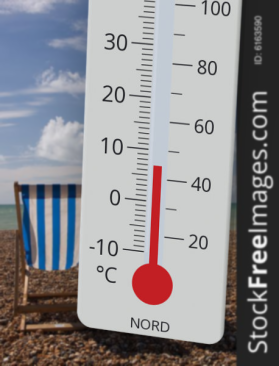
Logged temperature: 7 °C
